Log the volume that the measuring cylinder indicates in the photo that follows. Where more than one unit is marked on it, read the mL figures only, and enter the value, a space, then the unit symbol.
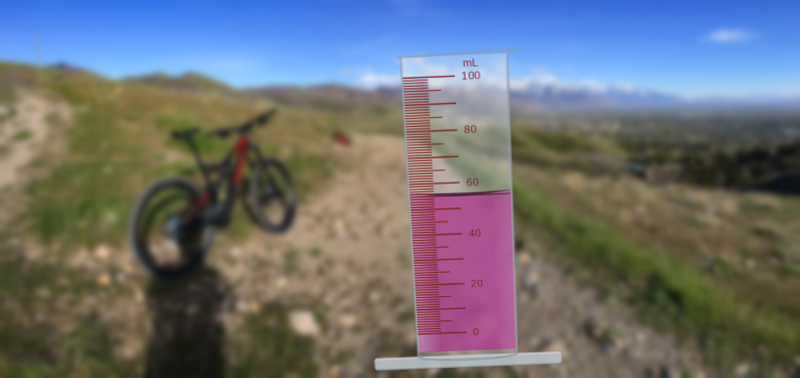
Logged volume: 55 mL
